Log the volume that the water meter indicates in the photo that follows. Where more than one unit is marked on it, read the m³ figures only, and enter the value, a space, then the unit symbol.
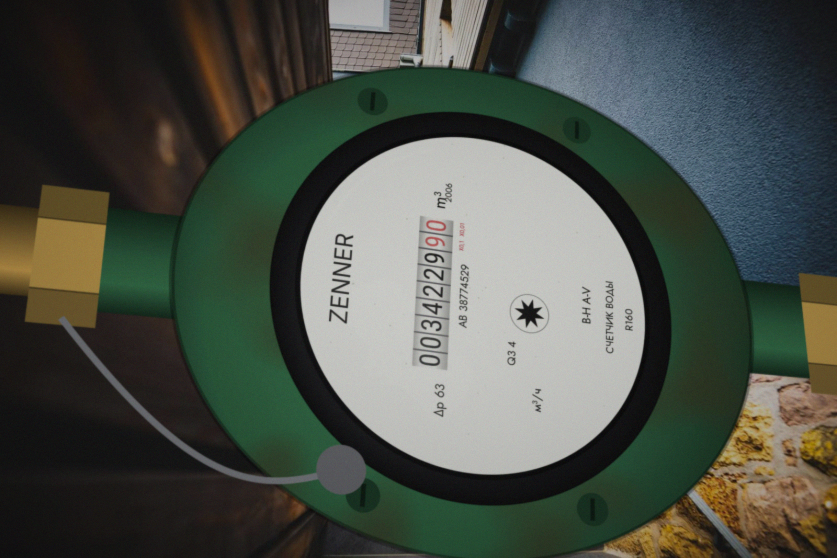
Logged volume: 34229.90 m³
